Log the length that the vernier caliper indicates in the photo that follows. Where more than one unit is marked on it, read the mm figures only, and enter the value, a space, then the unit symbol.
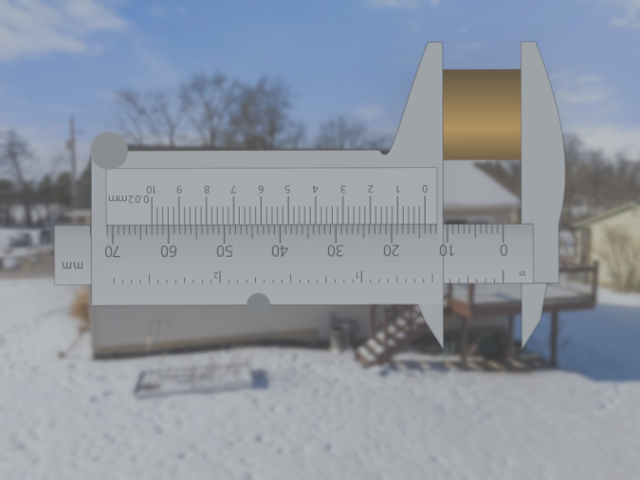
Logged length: 14.0 mm
